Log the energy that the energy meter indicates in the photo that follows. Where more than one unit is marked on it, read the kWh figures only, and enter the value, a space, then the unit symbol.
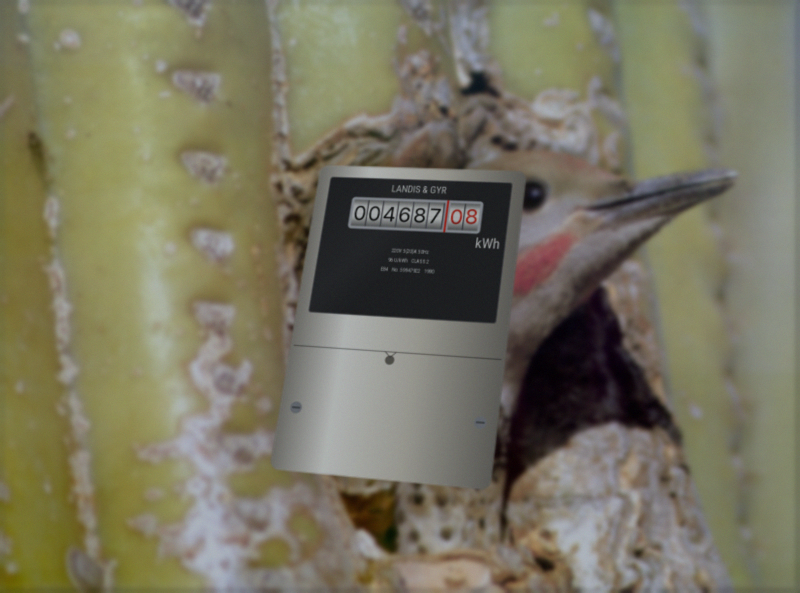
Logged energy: 4687.08 kWh
